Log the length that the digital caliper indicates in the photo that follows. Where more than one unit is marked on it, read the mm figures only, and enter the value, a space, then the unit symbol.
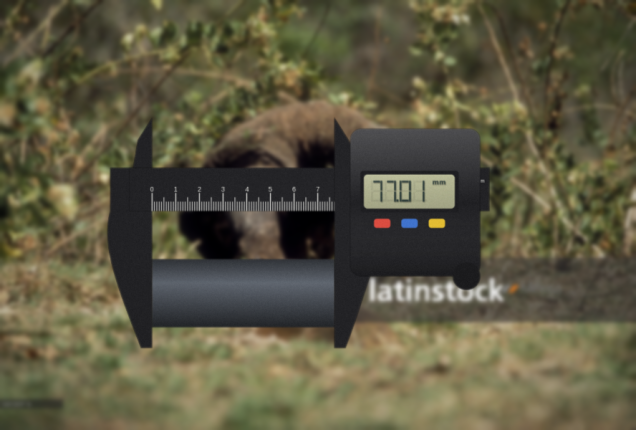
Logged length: 77.01 mm
